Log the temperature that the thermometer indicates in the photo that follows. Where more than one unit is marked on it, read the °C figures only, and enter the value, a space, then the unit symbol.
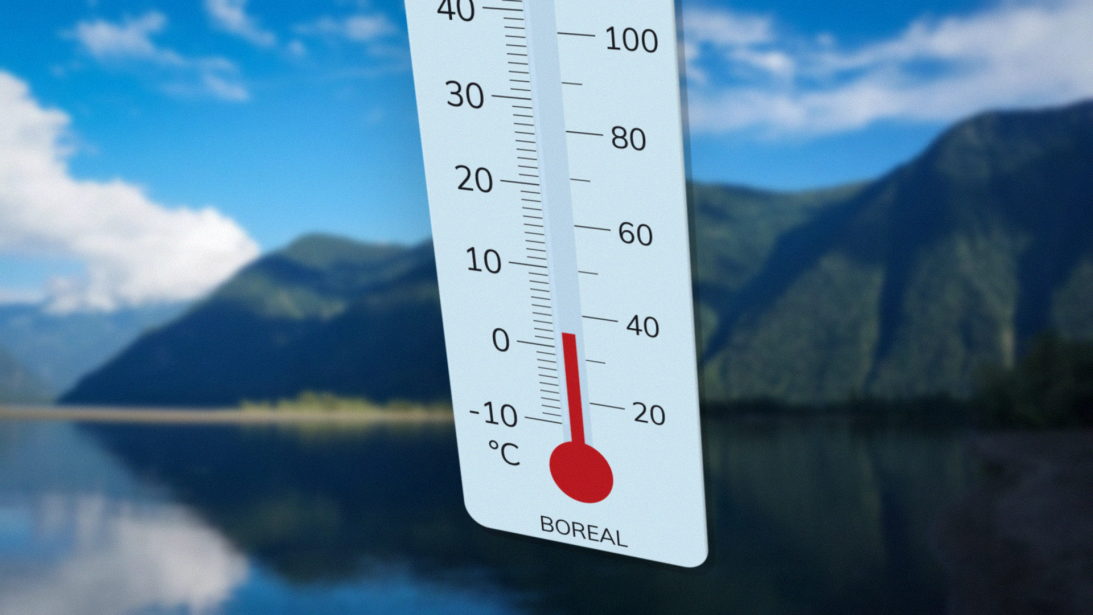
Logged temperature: 2 °C
